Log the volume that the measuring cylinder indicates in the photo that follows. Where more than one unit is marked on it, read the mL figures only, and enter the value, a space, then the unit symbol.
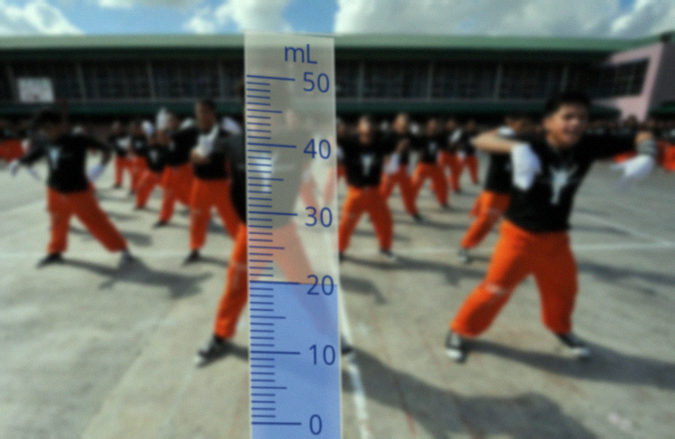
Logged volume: 20 mL
